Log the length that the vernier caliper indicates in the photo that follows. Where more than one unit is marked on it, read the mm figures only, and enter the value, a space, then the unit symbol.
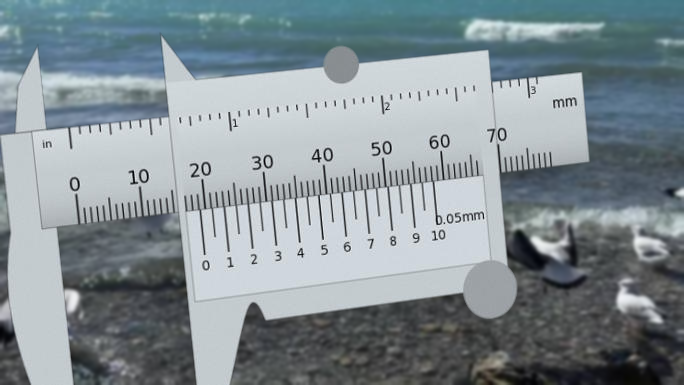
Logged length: 19.2 mm
